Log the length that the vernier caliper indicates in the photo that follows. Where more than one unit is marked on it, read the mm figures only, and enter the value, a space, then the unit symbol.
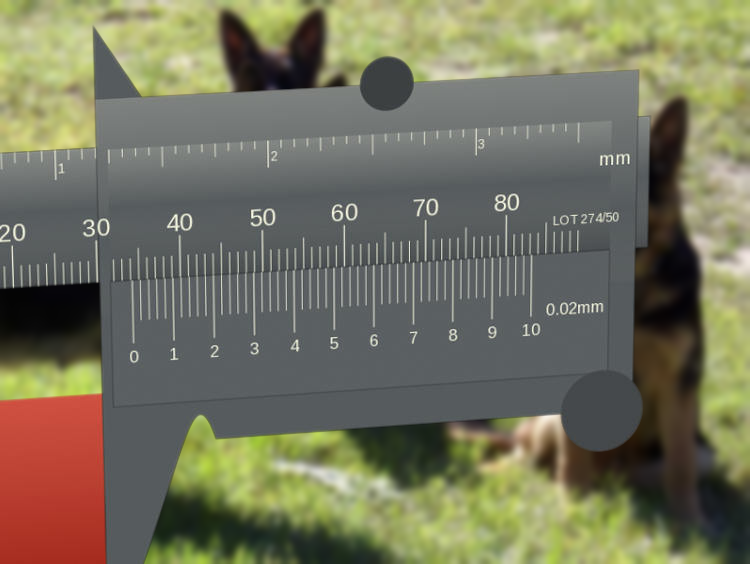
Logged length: 34.2 mm
